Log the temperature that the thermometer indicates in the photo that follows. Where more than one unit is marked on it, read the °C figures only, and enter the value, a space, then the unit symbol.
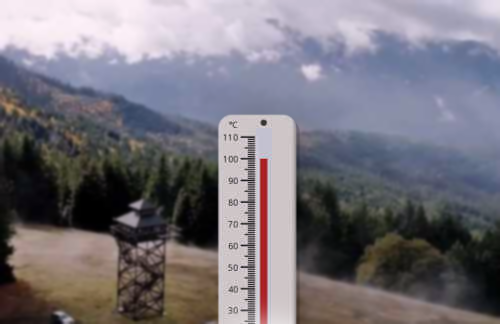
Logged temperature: 100 °C
